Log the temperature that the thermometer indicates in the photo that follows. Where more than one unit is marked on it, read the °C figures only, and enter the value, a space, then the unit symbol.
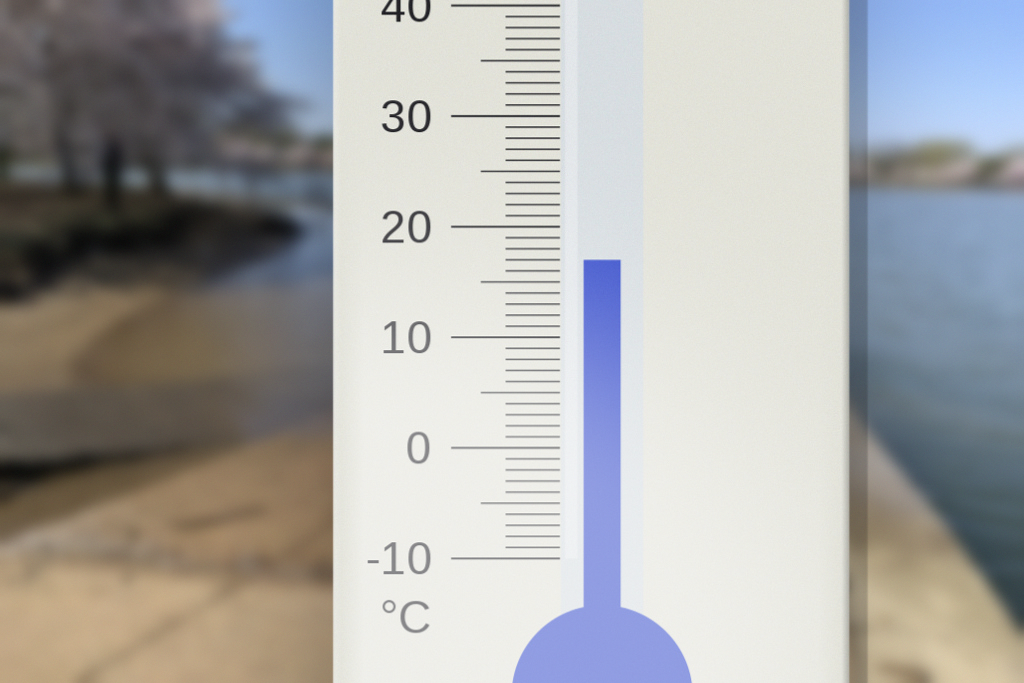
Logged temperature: 17 °C
